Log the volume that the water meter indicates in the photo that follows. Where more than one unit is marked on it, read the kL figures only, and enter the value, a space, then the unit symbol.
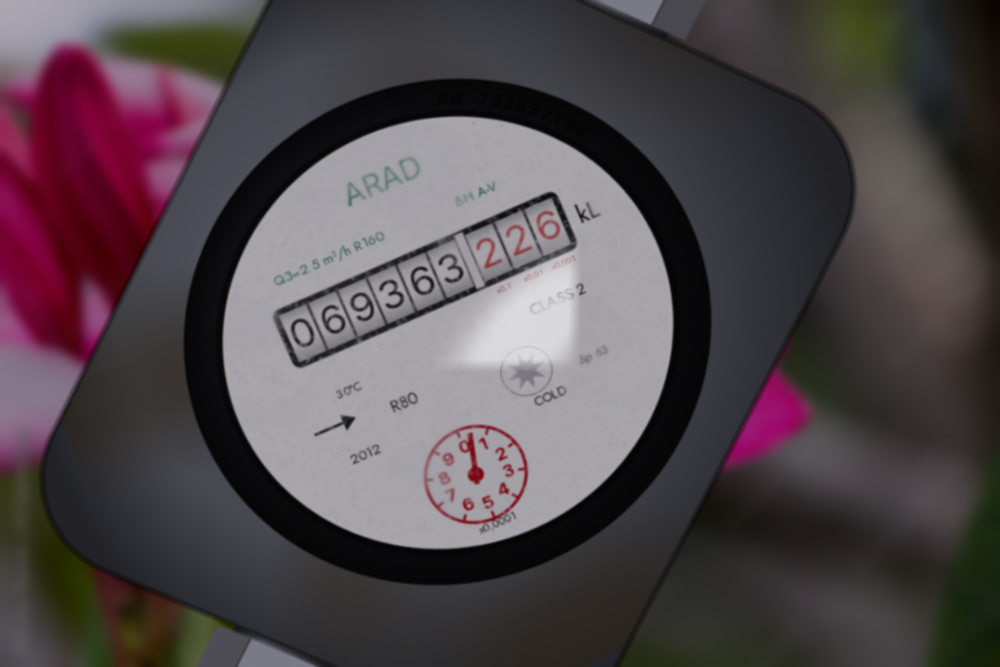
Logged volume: 69363.2260 kL
